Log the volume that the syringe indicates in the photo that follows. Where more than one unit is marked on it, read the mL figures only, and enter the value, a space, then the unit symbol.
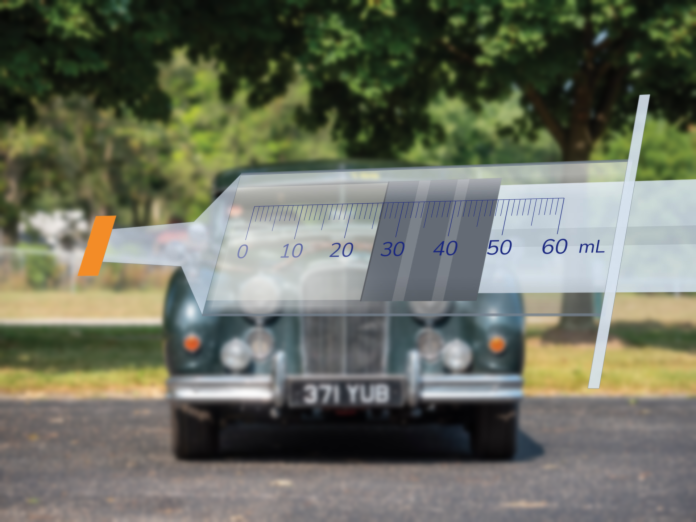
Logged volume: 26 mL
